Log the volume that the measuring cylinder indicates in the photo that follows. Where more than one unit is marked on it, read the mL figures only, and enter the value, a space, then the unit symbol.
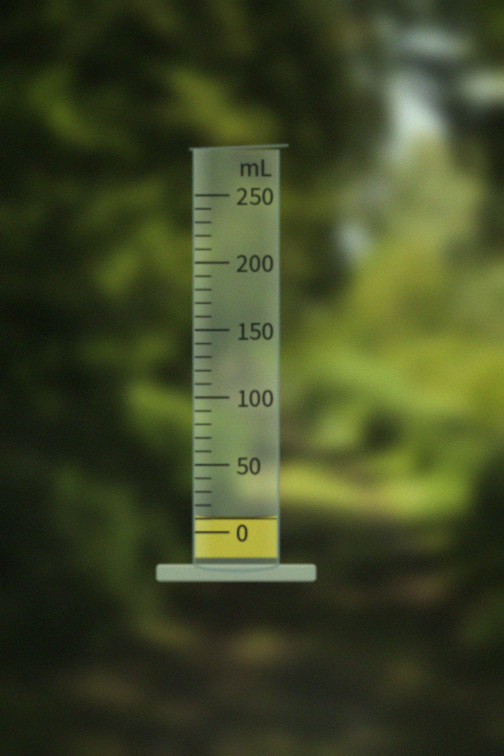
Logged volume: 10 mL
